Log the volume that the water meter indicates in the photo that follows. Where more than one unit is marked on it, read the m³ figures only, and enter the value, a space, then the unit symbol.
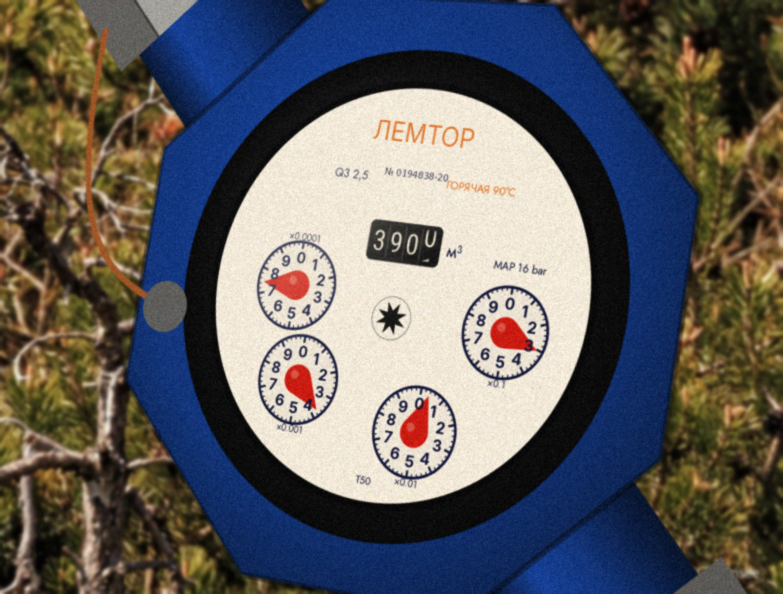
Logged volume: 3900.3037 m³
